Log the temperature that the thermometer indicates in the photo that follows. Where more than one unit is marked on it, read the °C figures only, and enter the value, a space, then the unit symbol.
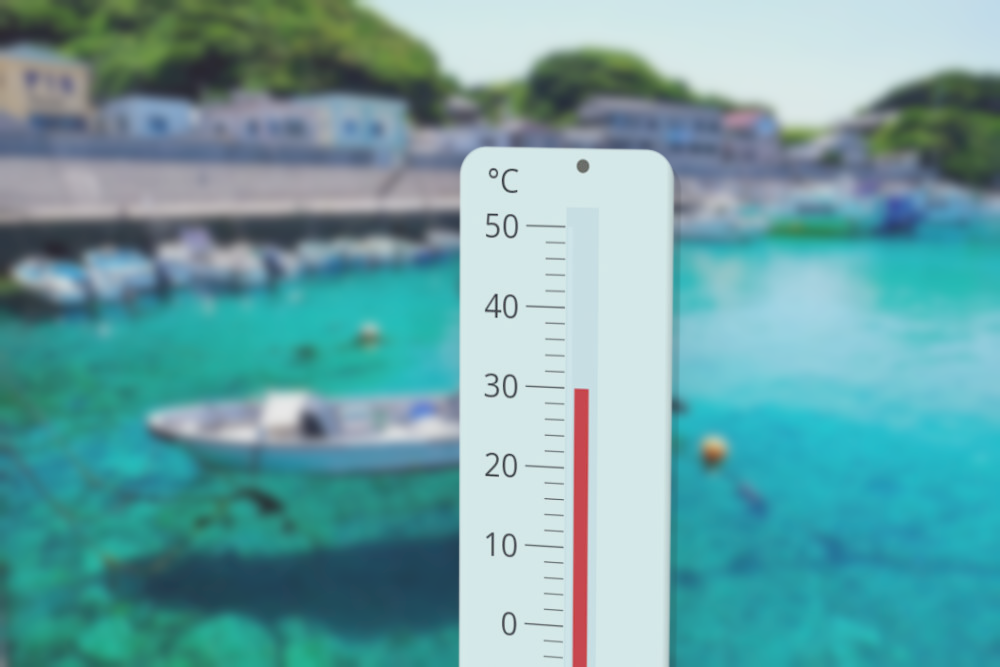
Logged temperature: 30 °C
